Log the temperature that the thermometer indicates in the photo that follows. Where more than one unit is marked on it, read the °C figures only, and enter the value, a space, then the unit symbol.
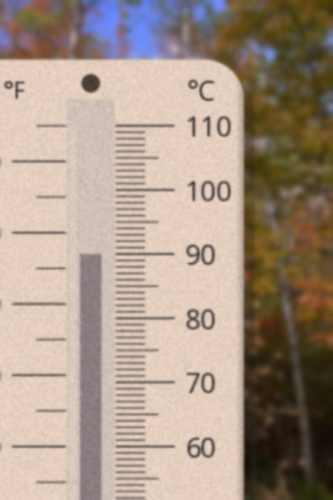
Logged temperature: 90 °C
